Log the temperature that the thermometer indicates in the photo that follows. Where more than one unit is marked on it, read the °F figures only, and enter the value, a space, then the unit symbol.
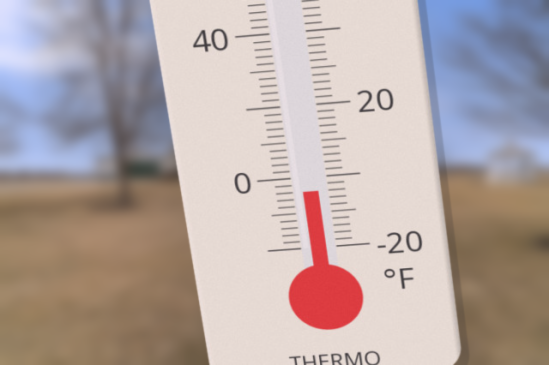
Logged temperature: -4 °F
